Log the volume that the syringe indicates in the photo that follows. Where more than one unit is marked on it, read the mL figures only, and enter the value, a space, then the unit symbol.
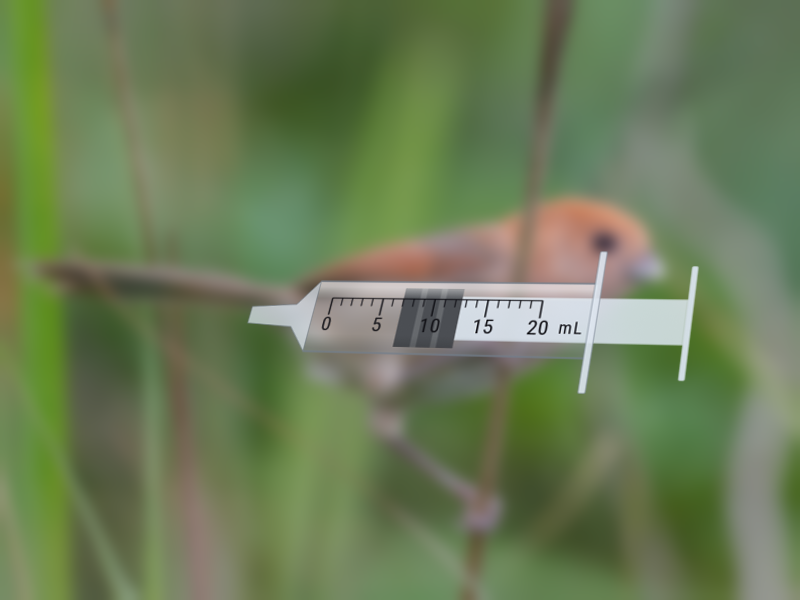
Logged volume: 7 mL
